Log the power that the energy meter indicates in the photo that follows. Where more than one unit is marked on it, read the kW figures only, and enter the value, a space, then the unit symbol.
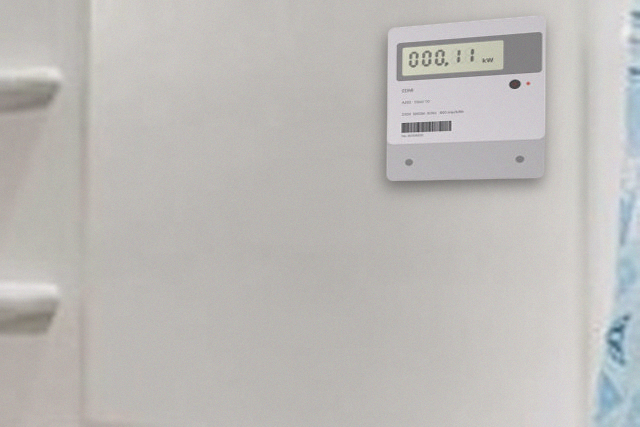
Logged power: 0.11 kW
